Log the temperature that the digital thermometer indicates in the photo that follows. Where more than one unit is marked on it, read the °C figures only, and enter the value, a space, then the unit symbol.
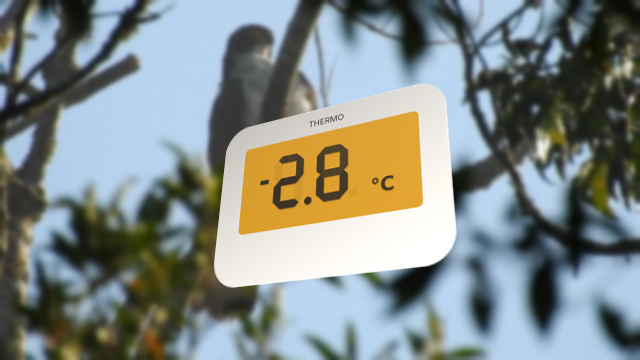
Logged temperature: -2.8 °C
